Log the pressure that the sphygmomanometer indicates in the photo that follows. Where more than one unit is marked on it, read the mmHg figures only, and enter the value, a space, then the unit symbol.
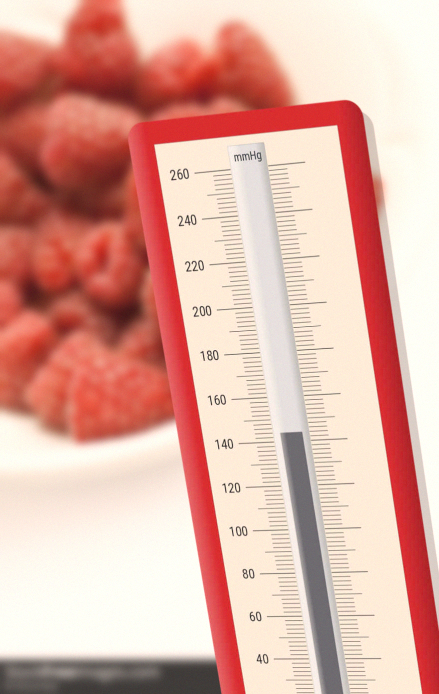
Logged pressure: 144 mmHg
